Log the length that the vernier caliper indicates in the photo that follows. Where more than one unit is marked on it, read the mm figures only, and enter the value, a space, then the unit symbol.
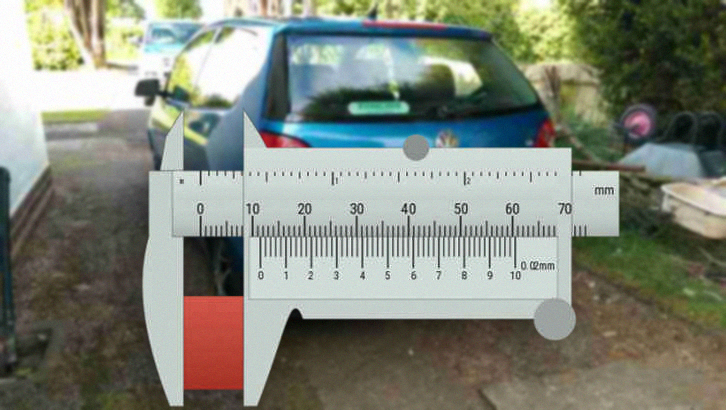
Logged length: 11.5 mm
